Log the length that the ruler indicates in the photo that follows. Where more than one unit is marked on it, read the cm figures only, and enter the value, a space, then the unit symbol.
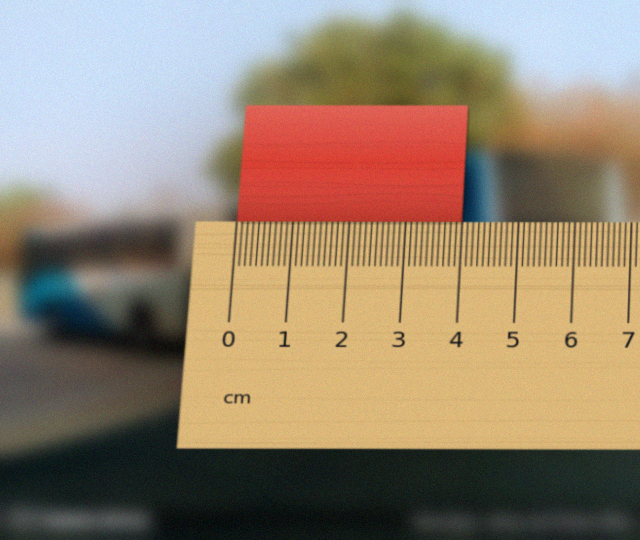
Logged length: 4 cm
